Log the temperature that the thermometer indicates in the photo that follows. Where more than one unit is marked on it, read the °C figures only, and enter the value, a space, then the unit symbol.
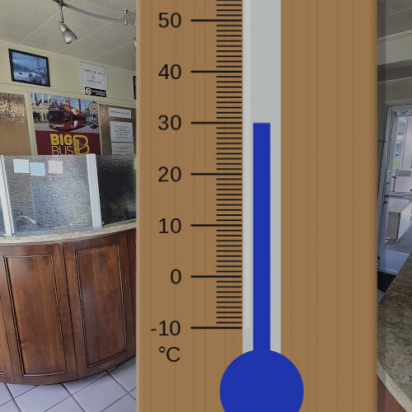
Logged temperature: 30 °C
